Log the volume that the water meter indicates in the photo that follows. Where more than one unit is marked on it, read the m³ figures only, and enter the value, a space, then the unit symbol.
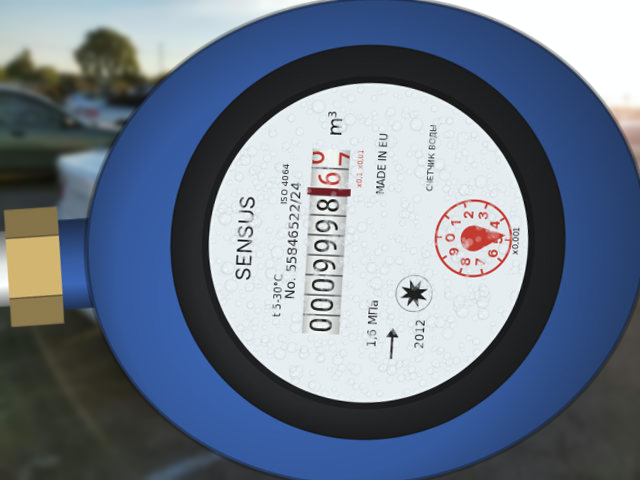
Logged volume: 9998.664 m³
